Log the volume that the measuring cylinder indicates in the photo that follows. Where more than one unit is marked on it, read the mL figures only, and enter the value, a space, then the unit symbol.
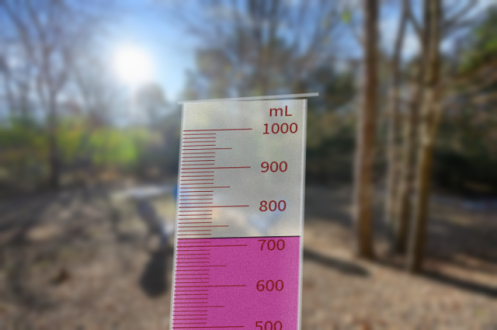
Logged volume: 720 mL
